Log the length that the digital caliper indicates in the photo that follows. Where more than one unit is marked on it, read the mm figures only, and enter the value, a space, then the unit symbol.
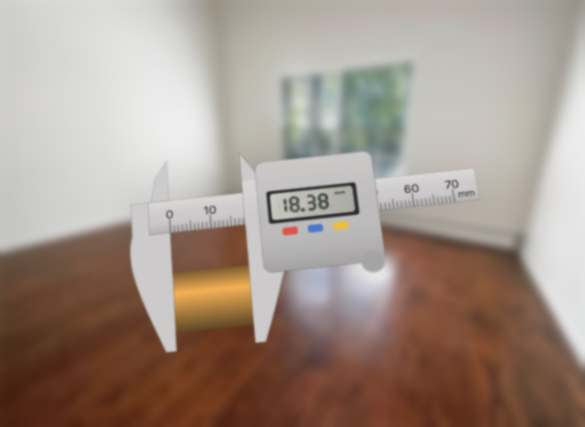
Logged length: 18.38 mm
